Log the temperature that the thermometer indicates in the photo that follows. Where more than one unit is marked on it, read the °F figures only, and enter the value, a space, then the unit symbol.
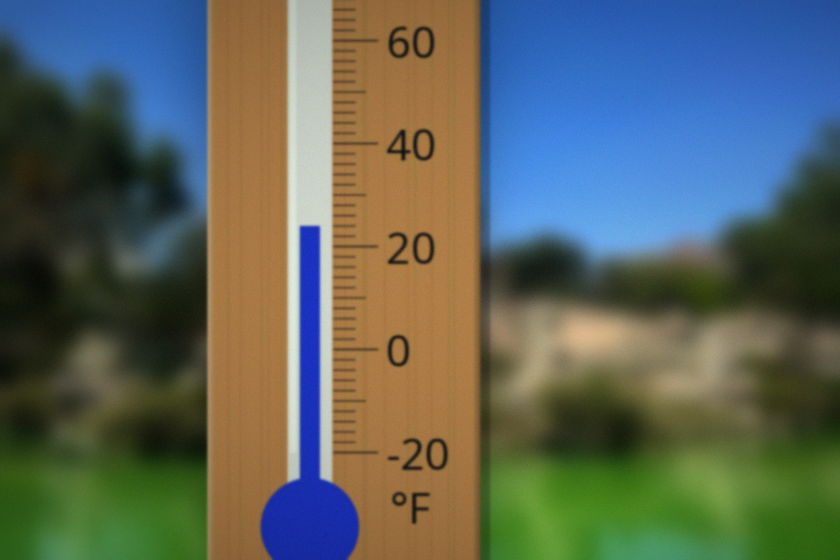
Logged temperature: 24 °F
